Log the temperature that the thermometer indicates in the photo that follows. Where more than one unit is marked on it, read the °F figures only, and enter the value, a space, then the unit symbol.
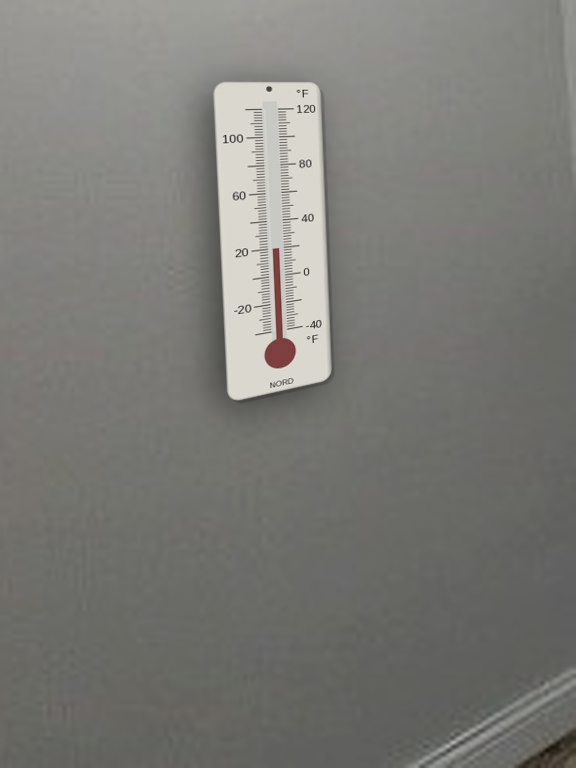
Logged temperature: 20 °F
